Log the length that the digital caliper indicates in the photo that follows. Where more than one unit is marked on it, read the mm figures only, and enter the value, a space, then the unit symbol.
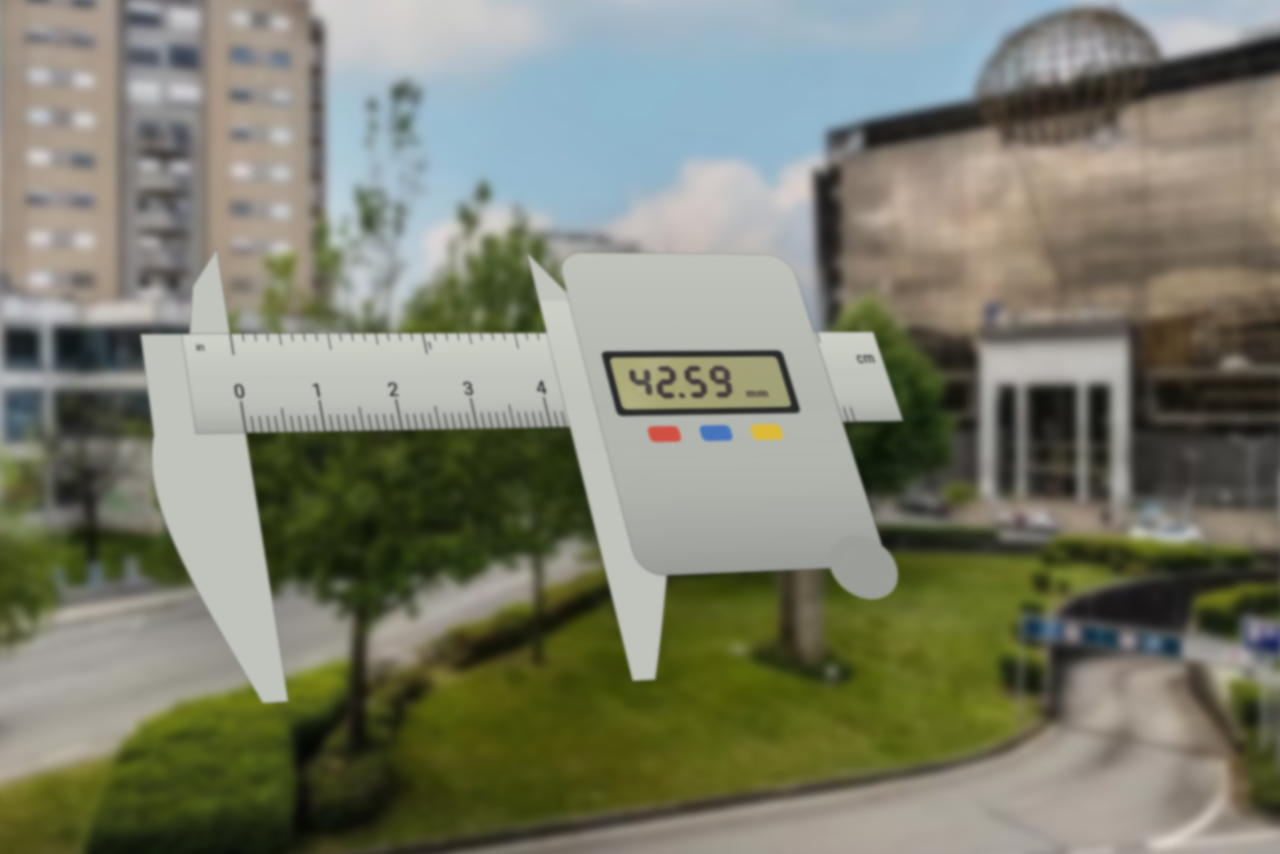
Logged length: 42.59 mm
